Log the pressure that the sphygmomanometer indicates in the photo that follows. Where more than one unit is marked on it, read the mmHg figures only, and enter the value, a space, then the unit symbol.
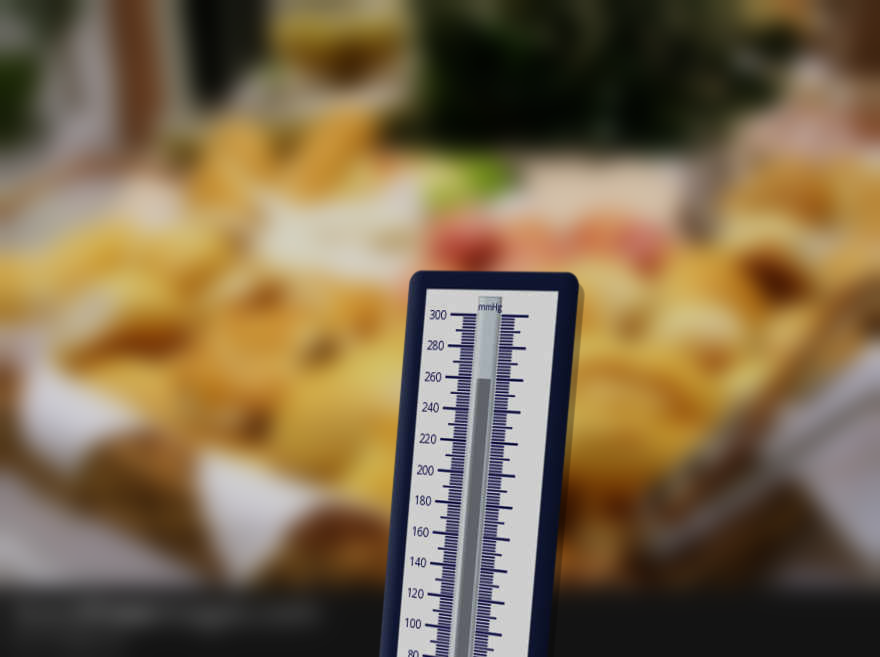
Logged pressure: 260 mmHg
